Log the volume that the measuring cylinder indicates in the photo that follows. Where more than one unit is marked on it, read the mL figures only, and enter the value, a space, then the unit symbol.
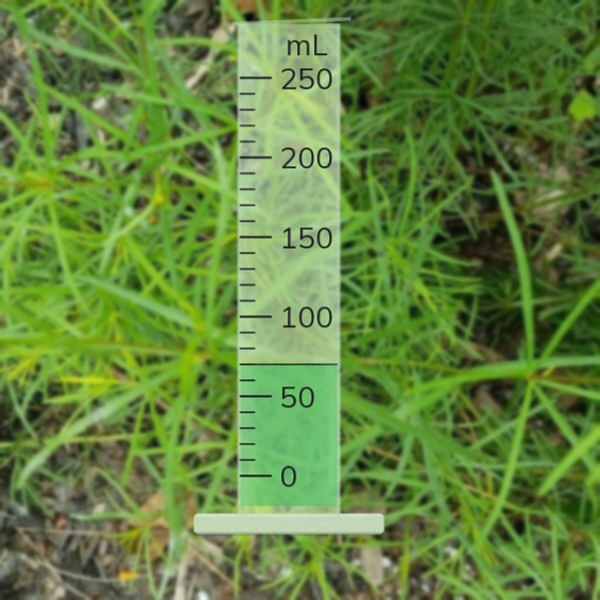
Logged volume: 70 mL
